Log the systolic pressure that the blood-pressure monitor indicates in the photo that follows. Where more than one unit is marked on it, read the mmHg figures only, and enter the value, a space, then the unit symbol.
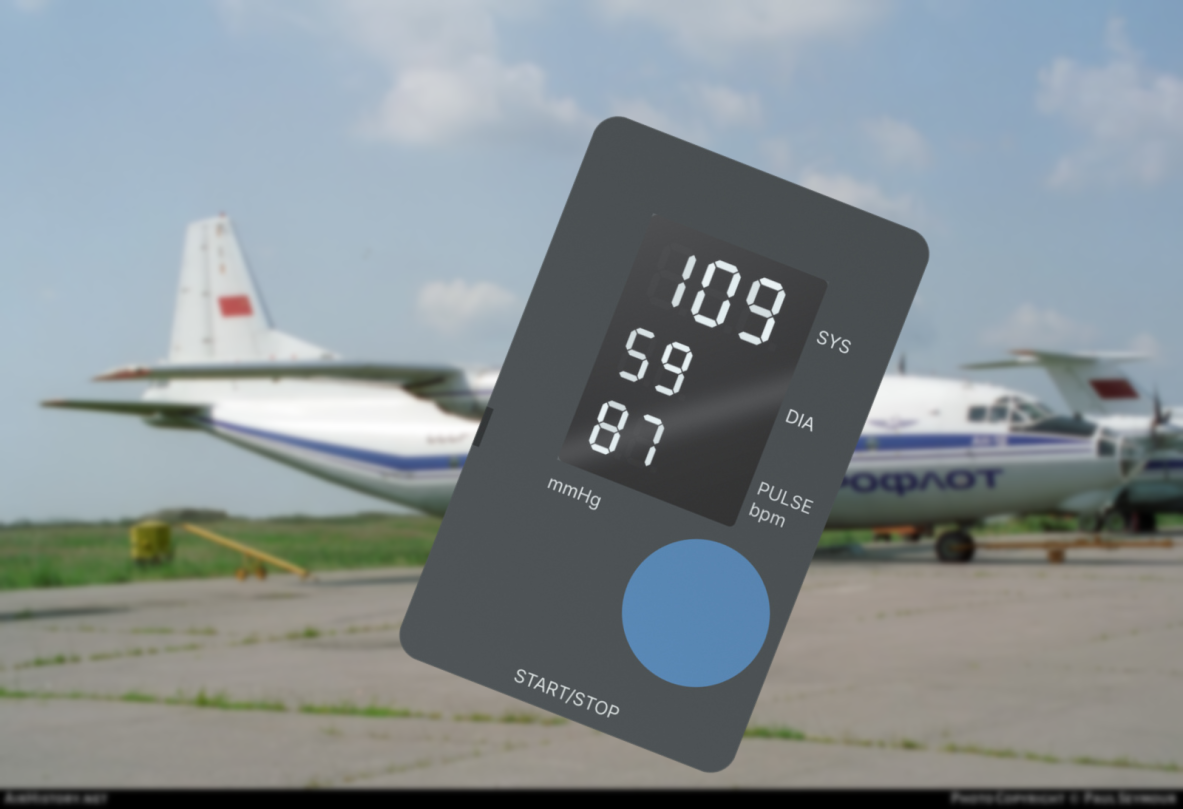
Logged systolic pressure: 109 mmHg
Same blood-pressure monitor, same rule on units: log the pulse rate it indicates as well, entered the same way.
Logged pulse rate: 87 bpm
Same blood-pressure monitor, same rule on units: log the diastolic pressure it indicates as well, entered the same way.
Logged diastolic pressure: 59 mmHg
